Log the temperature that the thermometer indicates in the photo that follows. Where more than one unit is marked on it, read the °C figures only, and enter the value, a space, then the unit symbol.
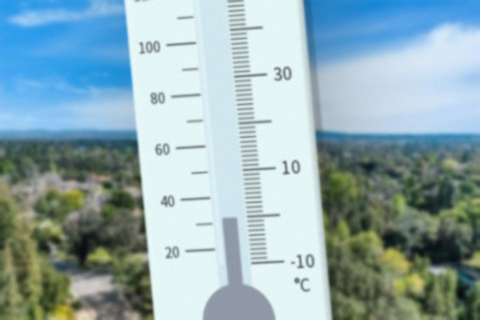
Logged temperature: 0 °C
